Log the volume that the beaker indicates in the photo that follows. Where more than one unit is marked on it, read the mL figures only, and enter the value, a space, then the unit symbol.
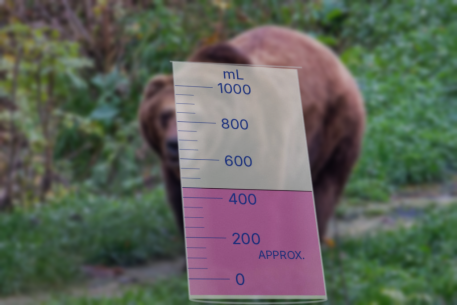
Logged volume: 450 mL
